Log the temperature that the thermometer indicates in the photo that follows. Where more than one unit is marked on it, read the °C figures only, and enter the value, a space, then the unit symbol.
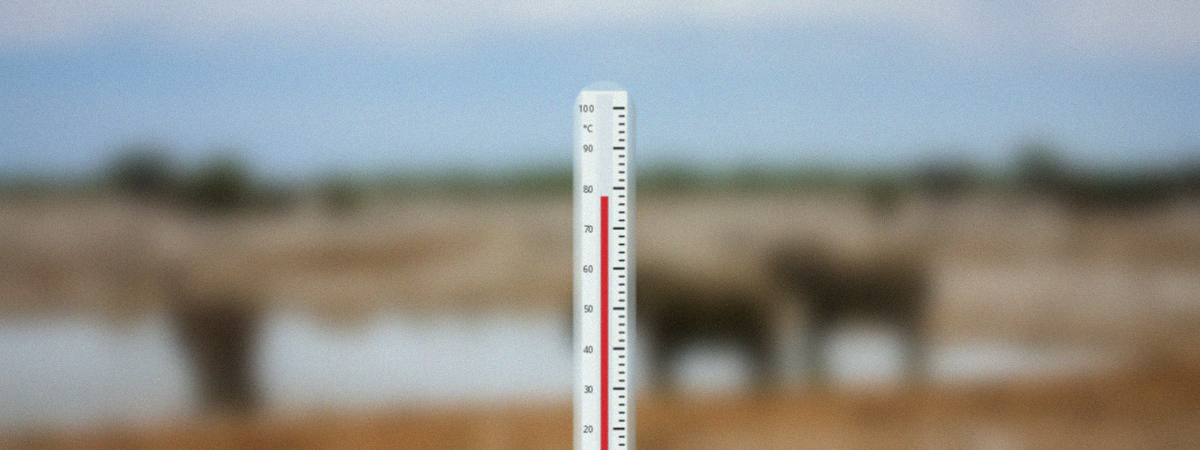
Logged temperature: 78 °C
